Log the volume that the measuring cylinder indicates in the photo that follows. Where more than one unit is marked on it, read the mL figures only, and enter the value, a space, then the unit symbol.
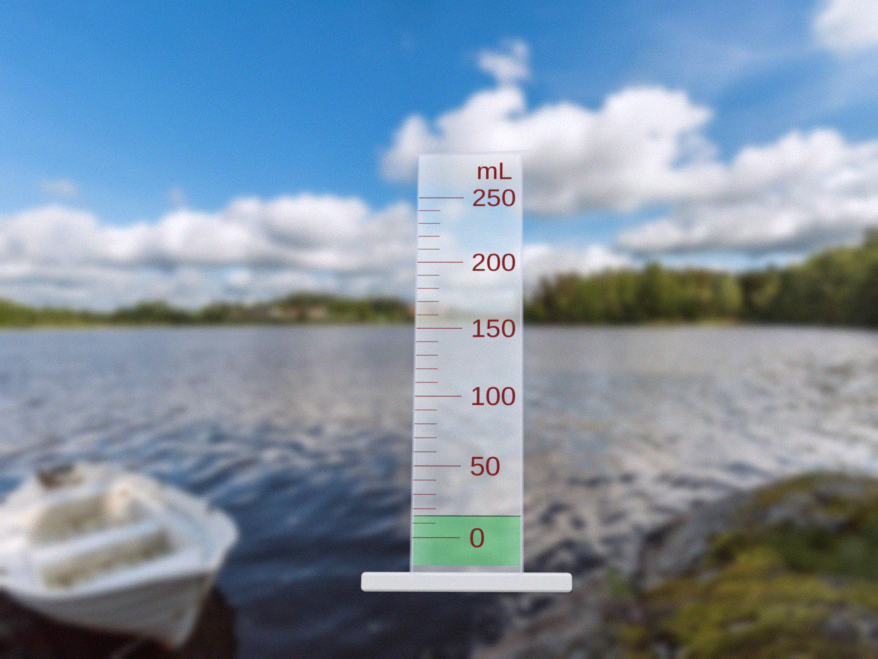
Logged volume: 15 mL
